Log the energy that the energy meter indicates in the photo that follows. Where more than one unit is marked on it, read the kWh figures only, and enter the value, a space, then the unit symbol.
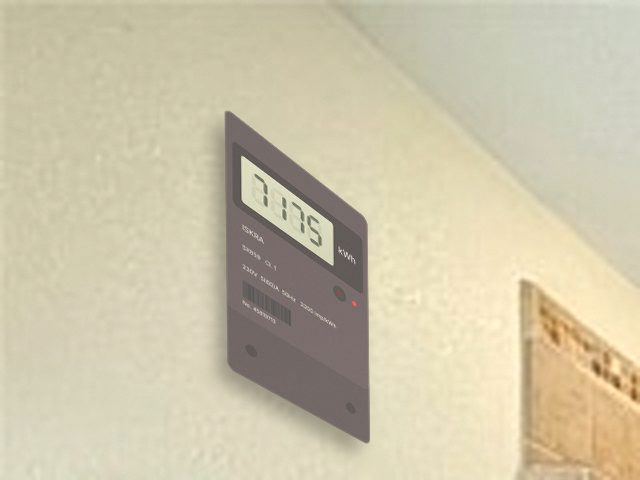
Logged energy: 7175 kWh
